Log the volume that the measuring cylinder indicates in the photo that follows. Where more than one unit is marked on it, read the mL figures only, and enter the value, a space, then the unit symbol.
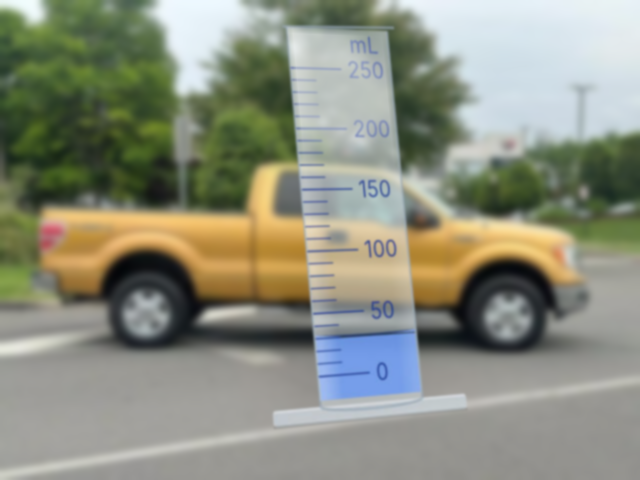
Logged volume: 30 mL
